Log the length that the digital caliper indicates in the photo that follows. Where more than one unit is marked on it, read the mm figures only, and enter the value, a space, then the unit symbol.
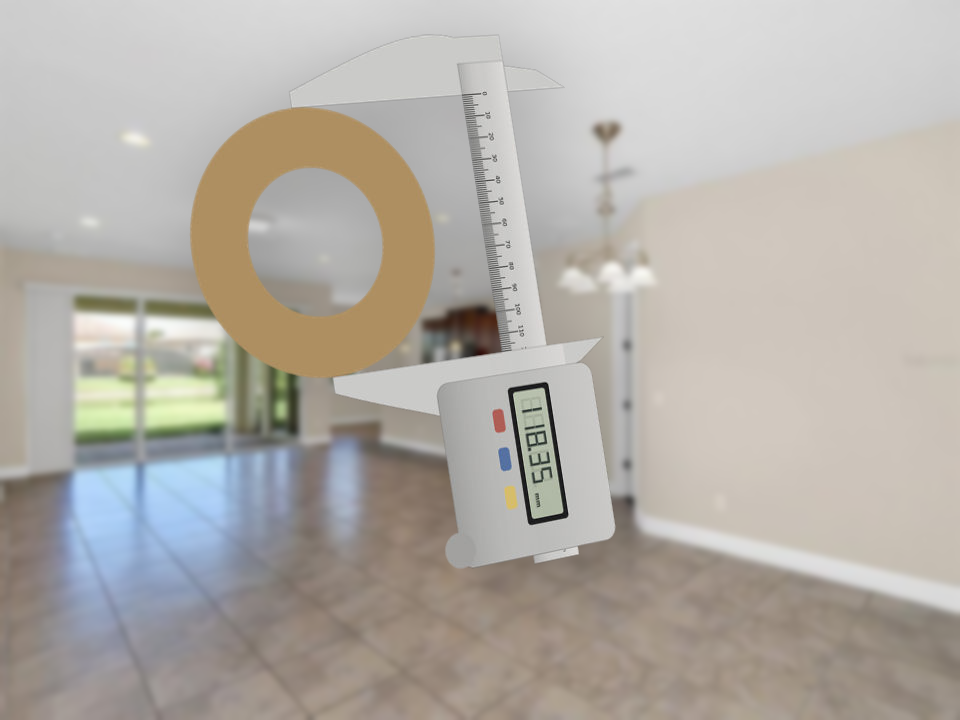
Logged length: 118.35 mm
